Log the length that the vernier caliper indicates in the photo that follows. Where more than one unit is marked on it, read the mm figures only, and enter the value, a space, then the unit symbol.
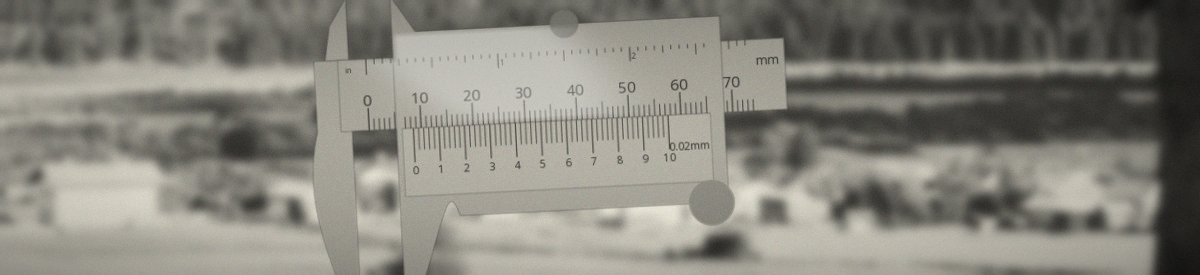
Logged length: 8.5 mm
